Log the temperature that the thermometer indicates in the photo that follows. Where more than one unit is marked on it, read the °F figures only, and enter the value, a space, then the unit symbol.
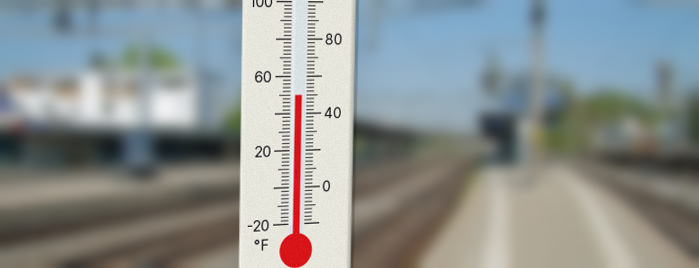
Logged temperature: 50 °F
